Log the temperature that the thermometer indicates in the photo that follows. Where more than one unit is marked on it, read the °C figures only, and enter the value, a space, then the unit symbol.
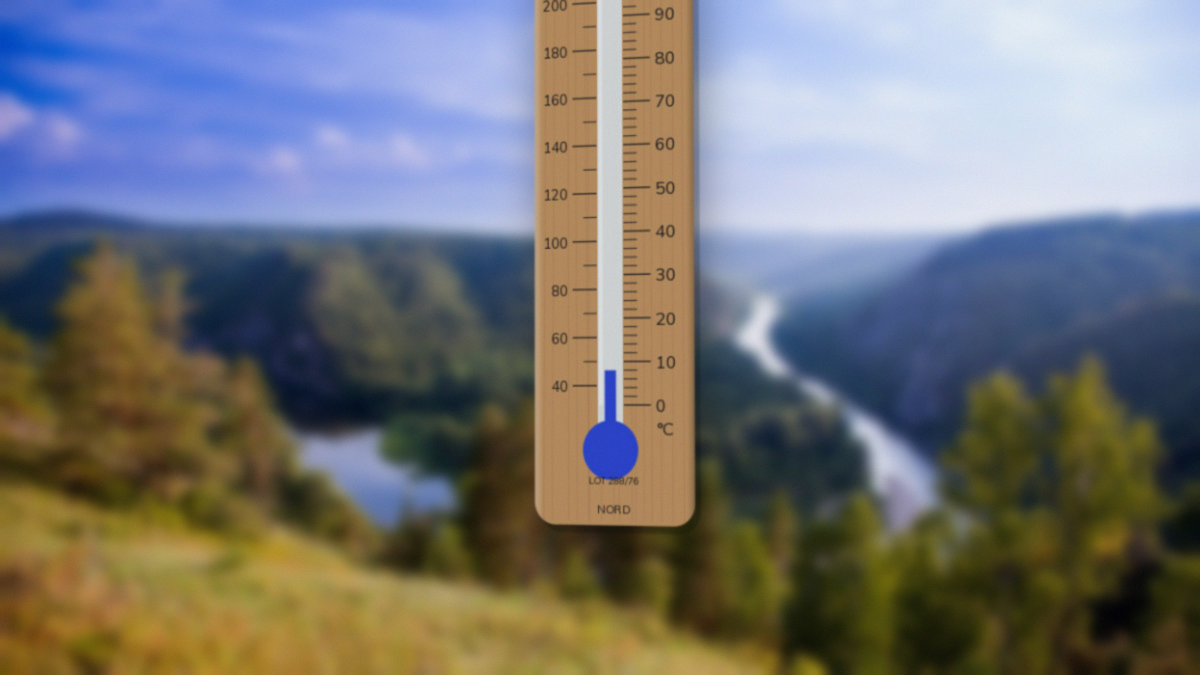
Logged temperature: 8 °C
